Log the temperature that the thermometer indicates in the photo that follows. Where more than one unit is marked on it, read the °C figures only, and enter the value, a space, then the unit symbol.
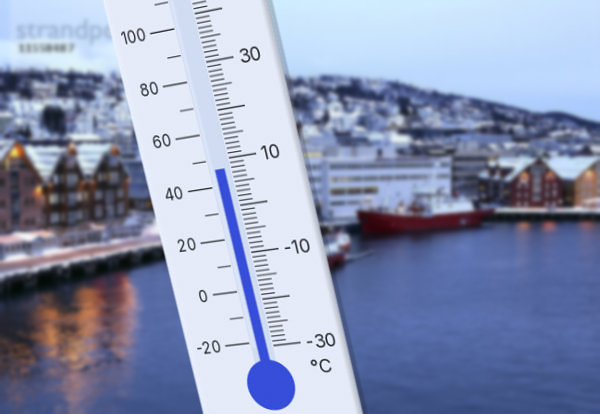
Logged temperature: 8 °C
